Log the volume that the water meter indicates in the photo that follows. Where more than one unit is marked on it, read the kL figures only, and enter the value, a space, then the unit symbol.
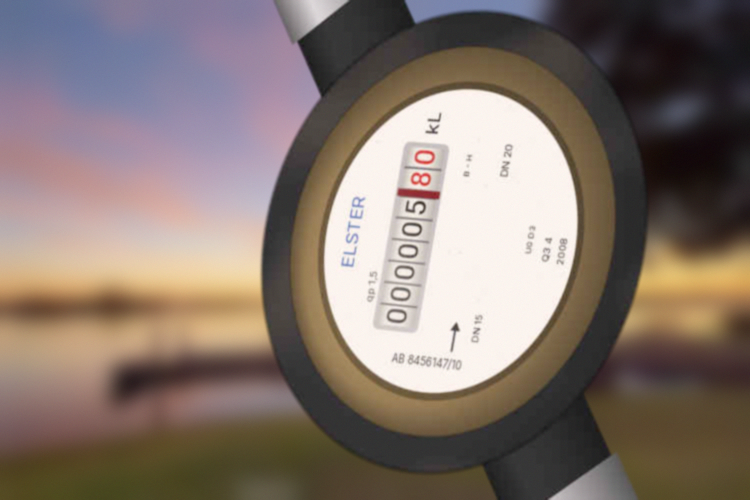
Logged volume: 5.80 kL
